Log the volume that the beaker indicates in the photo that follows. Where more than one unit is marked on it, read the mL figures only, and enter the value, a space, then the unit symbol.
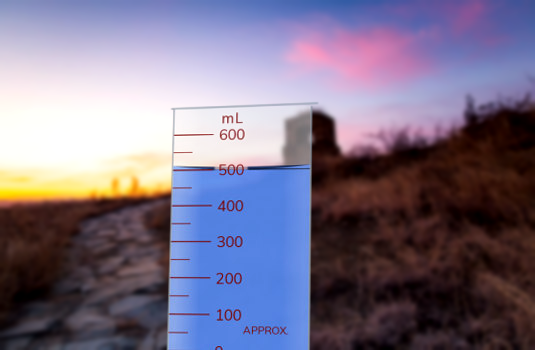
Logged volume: 500 mL
